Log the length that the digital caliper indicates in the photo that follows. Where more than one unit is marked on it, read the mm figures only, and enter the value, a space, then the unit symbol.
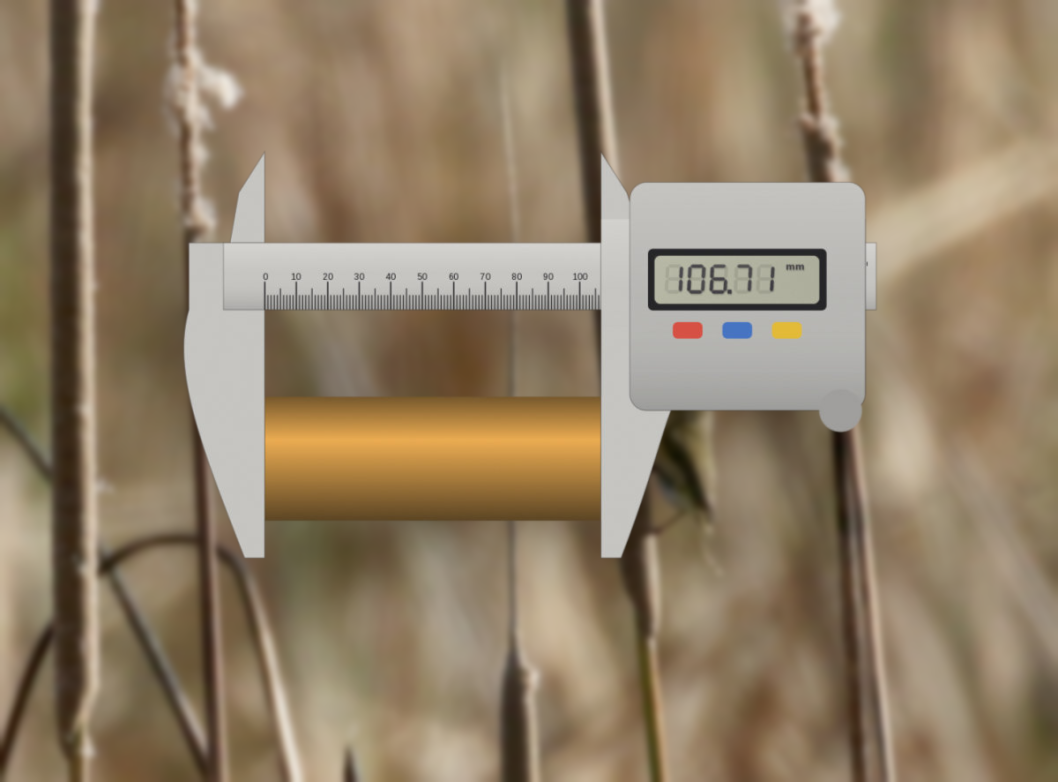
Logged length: 106.71 mm
